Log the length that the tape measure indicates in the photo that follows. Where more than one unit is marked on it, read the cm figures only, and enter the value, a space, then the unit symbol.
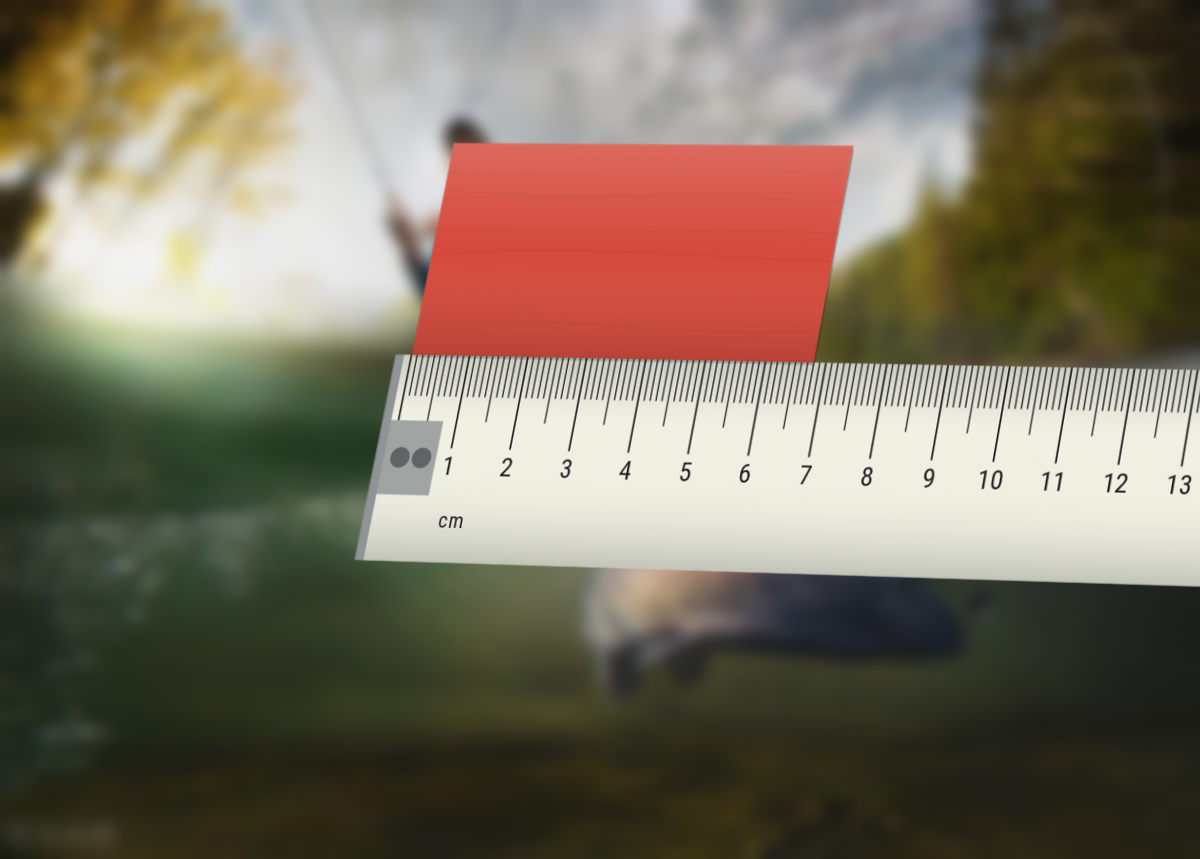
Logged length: 6.8 cm
